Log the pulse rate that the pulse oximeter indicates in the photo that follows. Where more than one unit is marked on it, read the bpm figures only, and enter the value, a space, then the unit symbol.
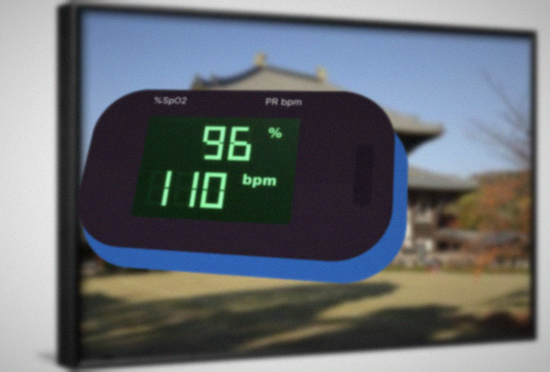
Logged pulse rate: 110 bpm
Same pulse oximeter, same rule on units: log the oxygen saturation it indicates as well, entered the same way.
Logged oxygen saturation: 96 %
